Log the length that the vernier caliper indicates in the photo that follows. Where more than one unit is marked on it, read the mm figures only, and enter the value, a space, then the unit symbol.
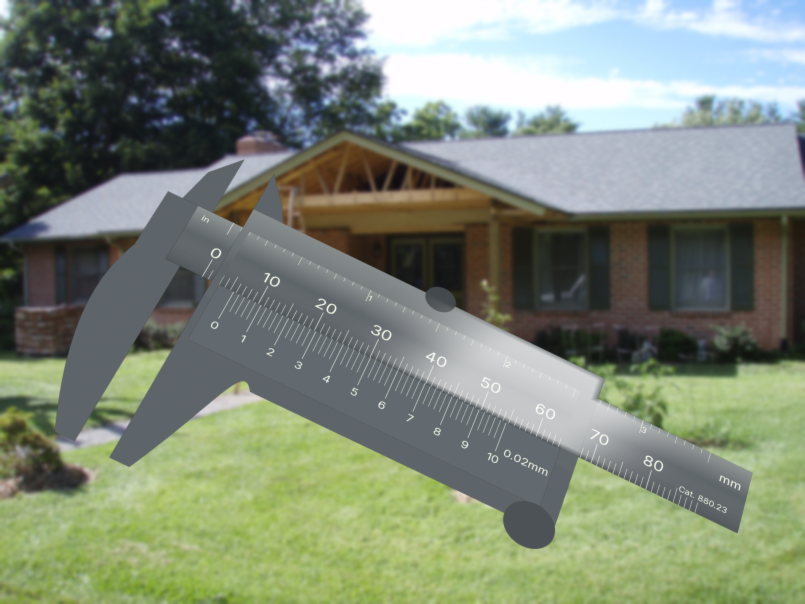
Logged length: 5.6 mm
